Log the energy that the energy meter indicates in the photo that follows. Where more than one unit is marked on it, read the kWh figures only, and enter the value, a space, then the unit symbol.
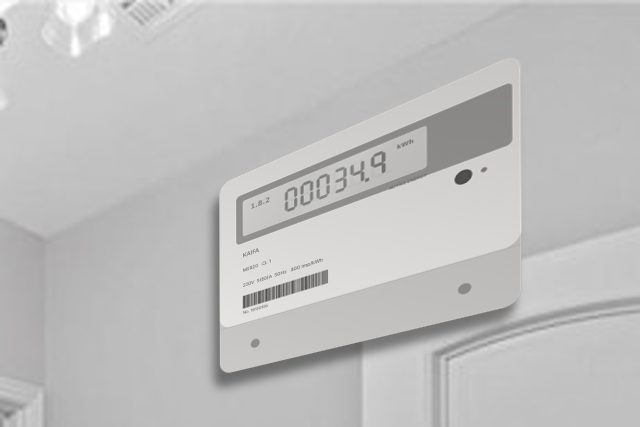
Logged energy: 34.9 kWh
